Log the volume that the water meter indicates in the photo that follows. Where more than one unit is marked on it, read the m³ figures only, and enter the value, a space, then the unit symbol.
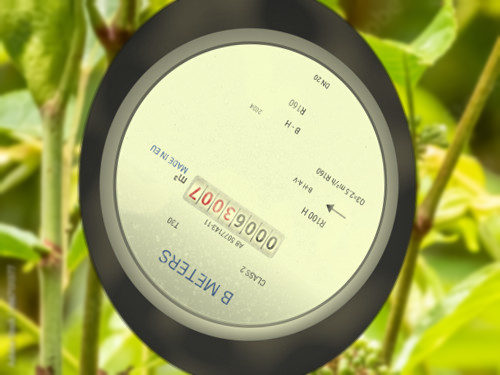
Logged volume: 6.3007 m³
